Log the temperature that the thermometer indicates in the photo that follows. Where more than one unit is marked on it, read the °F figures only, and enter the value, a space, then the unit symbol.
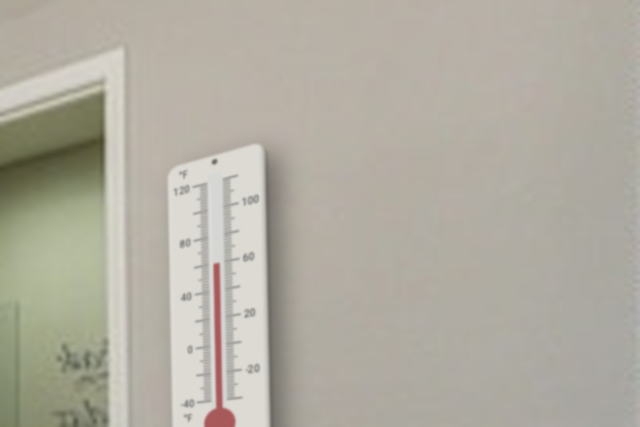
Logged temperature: 60 °F
